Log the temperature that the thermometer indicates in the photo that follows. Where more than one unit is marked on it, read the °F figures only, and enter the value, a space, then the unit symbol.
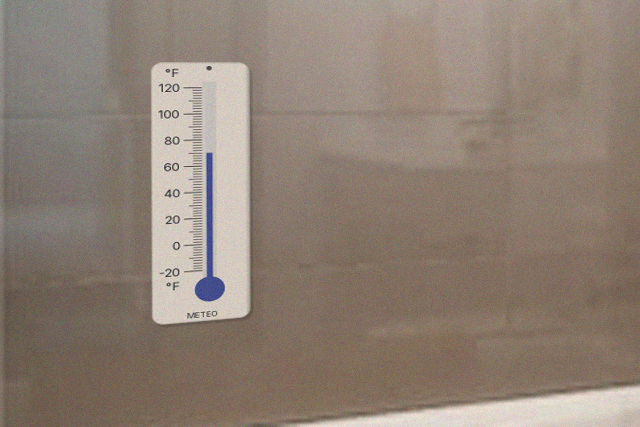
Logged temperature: 70 °F
